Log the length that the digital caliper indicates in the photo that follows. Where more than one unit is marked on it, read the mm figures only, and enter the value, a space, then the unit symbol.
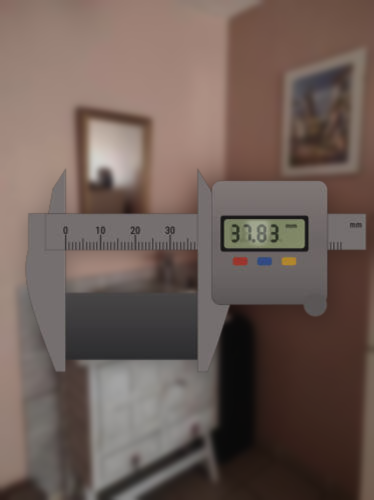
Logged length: 37.83 mm
